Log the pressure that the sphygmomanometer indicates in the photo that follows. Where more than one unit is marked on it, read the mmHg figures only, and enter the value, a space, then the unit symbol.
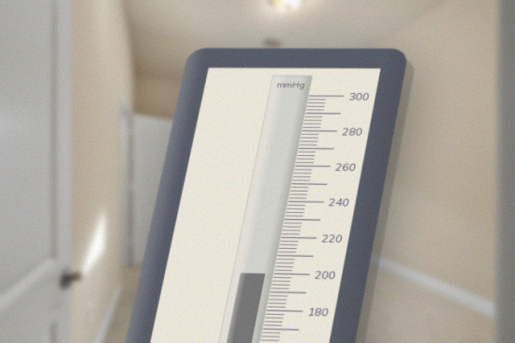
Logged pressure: 200 mmHg
